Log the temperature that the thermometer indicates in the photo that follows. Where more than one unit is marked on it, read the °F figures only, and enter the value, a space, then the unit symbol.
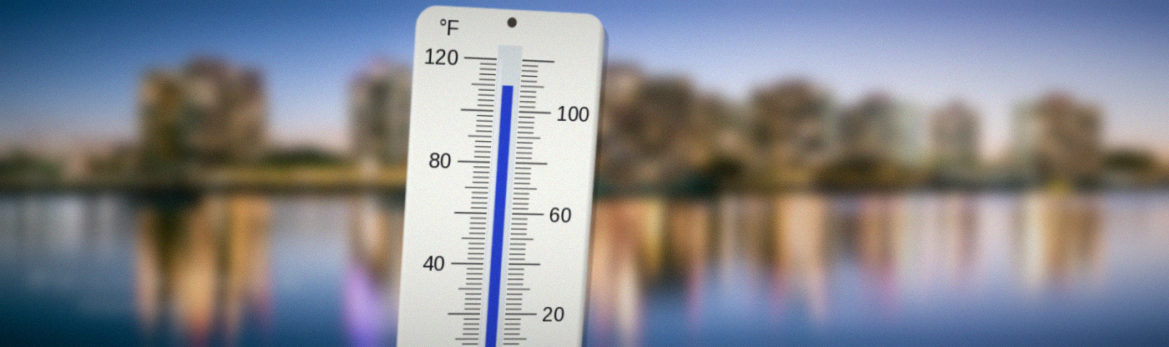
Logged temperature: 110 °F
